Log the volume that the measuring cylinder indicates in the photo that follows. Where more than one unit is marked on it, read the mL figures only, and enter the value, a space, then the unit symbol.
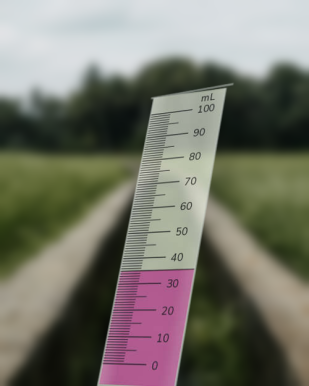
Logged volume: 35 mL
